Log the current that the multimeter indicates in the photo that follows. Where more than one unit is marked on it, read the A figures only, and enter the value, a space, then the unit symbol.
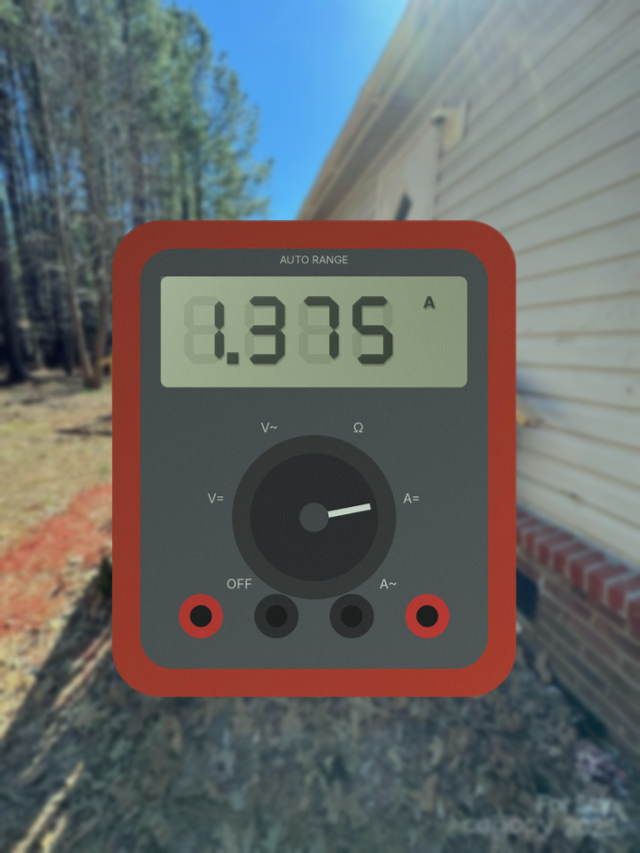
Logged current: 1.375 A
